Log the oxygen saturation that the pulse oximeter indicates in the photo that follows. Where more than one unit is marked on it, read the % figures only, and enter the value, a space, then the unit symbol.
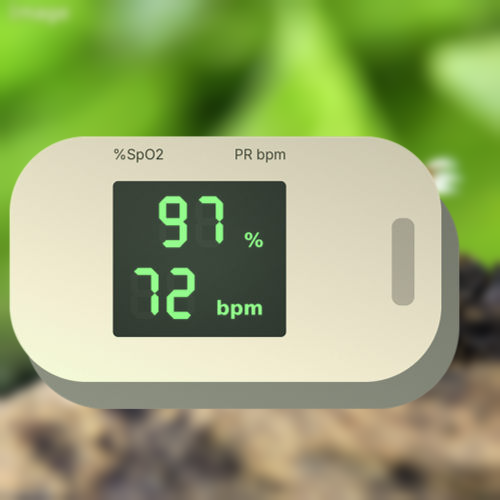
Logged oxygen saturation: 97 %
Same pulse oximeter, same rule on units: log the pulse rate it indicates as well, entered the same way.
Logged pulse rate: 72 bpm
